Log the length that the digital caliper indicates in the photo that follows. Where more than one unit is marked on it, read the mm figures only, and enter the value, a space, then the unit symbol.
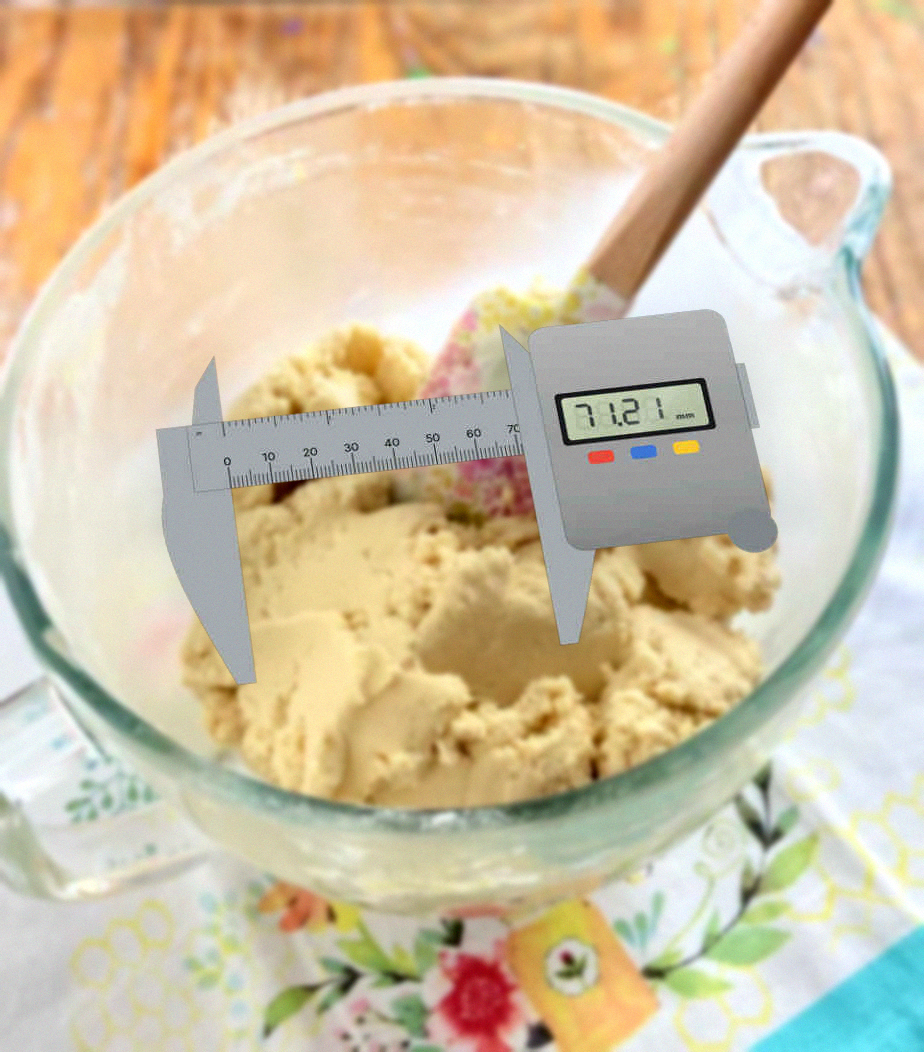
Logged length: 71.21 mm
